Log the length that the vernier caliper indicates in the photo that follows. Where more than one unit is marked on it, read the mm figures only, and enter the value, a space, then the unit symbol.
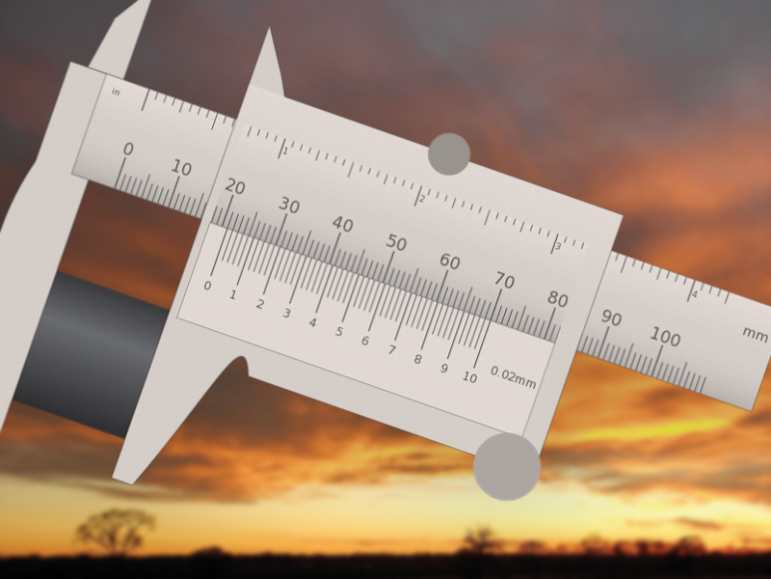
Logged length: 21.0 mm
